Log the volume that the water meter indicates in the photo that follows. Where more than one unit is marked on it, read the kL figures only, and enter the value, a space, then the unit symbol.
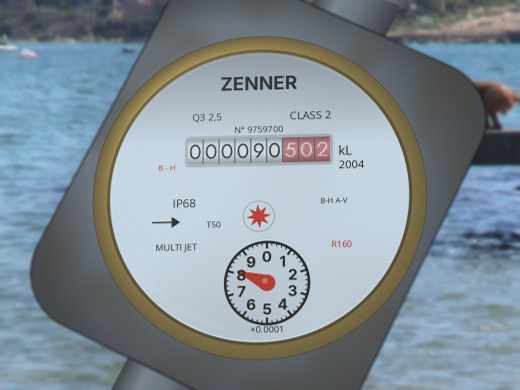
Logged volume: 90.5028 kL
